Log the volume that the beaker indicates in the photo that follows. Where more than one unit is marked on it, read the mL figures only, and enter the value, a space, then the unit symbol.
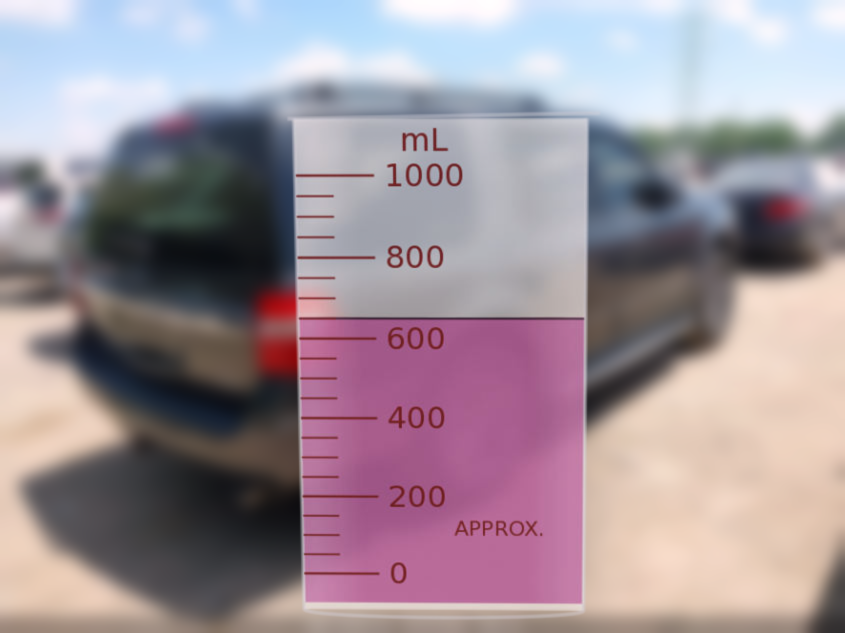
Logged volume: 650 mL
